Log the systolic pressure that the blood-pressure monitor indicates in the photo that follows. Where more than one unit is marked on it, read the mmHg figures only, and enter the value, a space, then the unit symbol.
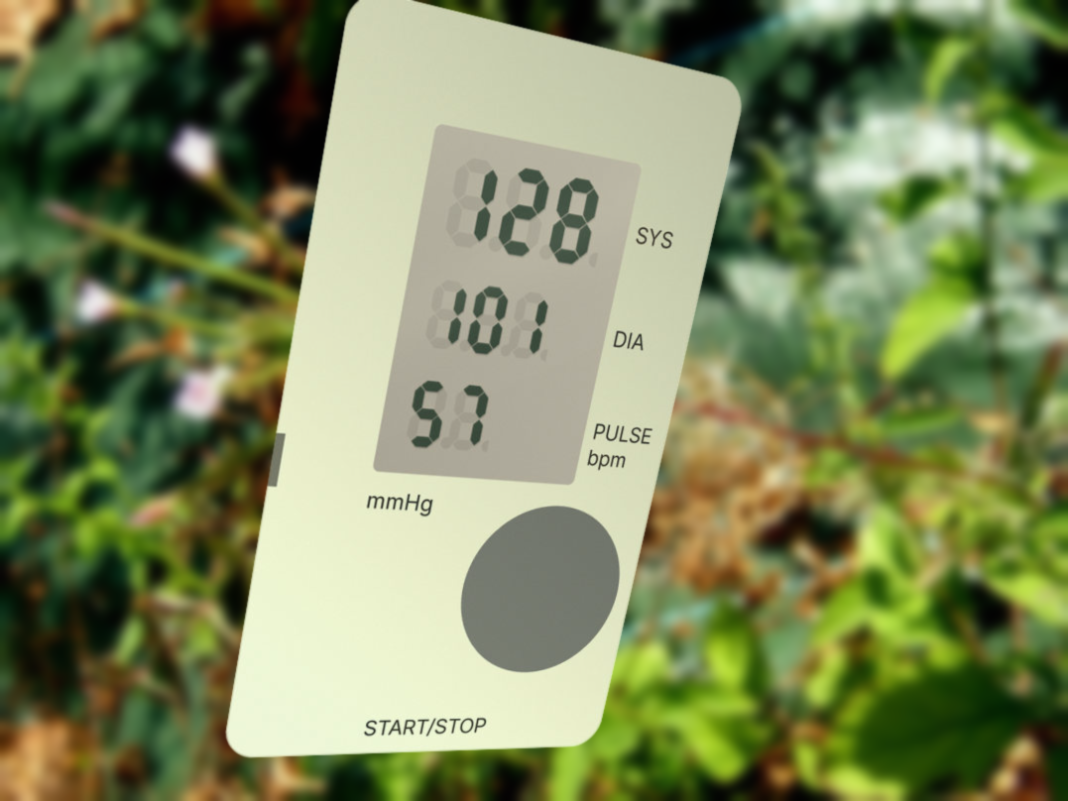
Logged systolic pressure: 128 mmHg
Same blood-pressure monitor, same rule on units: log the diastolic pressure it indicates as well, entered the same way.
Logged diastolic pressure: 101 mmHg
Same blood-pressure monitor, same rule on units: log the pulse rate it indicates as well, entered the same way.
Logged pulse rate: 57 bpm
